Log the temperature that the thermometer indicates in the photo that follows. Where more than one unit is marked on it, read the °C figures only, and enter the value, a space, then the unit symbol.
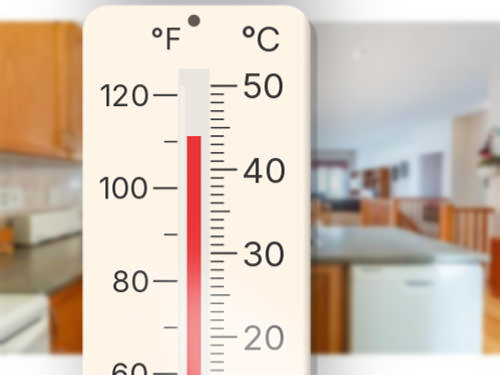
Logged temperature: 44 °C
